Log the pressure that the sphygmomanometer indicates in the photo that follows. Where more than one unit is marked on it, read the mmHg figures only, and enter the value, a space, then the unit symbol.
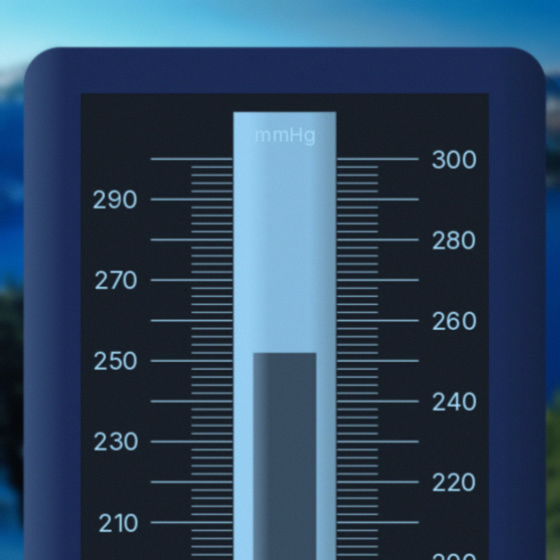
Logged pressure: 252 mmHg
